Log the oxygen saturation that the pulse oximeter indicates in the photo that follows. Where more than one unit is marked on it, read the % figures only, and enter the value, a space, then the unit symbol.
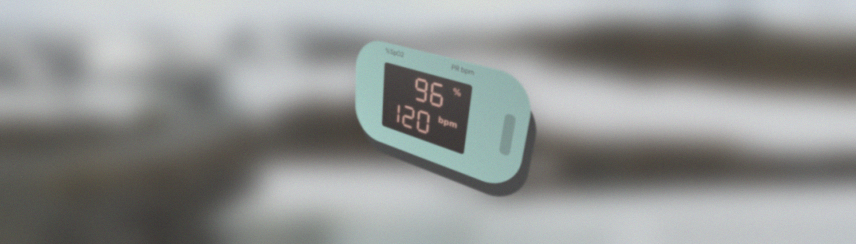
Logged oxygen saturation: 96 %
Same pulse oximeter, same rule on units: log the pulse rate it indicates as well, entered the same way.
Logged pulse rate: 120 bpm
